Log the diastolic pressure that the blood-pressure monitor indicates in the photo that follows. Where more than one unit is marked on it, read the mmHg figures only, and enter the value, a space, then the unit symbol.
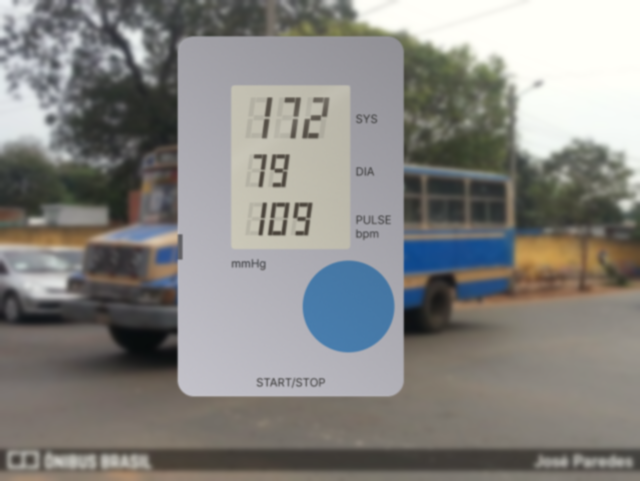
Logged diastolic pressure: 79 mmHg
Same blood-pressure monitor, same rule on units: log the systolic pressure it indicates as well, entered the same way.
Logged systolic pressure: 172 mmHg
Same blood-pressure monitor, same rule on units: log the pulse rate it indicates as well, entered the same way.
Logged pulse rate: 109 bpm
